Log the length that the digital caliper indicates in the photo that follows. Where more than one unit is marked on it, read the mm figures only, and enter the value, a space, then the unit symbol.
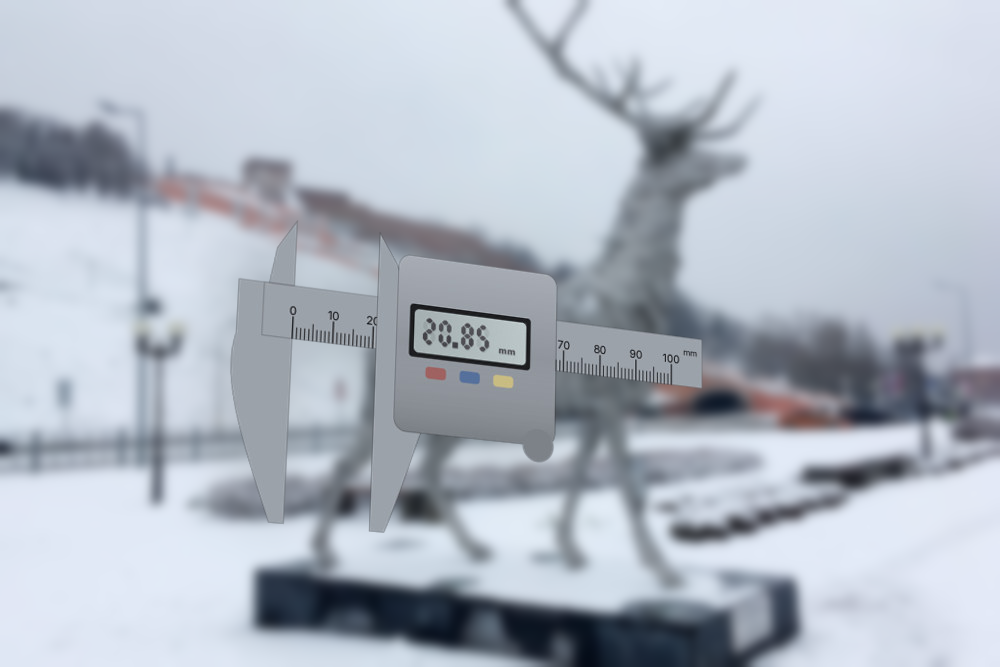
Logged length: 20.85 mm
